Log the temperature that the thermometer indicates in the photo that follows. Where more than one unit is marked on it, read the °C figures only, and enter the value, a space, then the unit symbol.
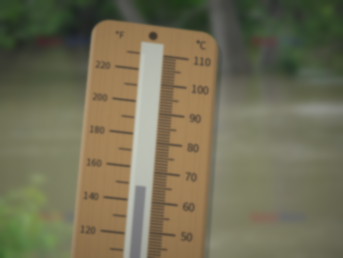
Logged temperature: 65 °C
